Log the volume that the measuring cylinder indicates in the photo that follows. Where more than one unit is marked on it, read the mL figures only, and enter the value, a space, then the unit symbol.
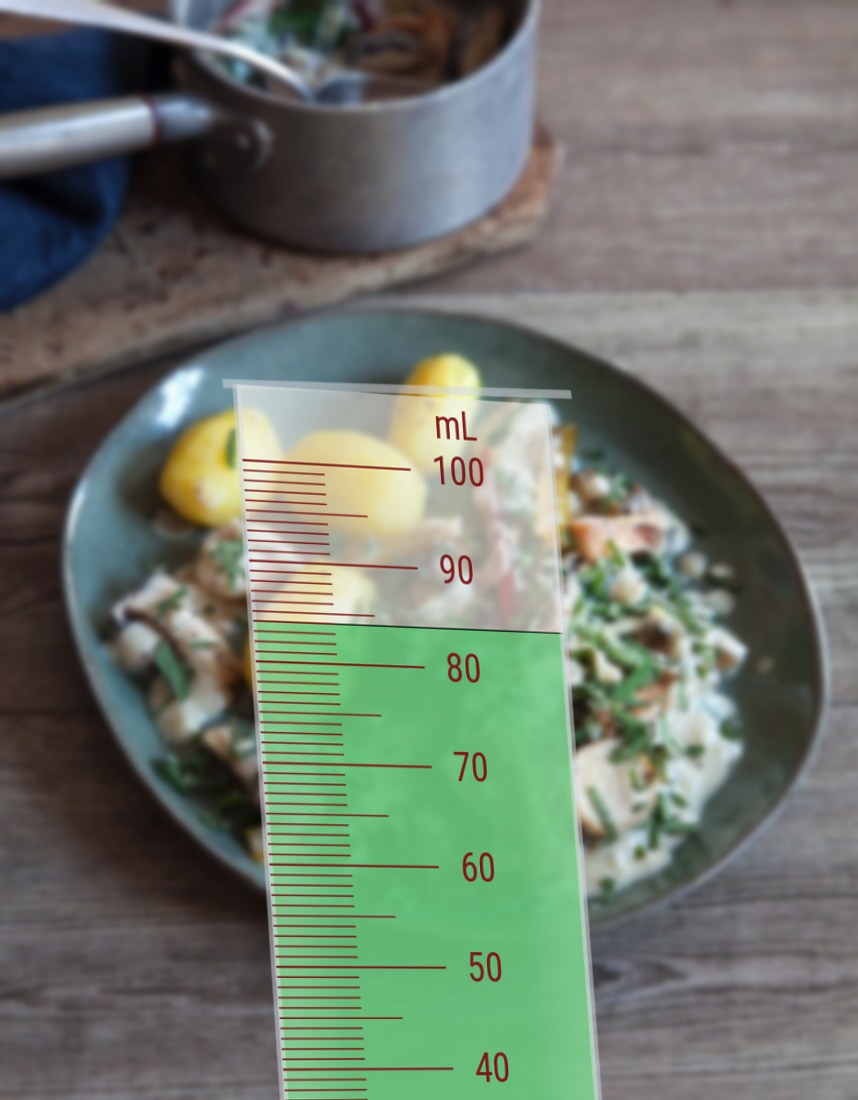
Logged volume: 84 mL
